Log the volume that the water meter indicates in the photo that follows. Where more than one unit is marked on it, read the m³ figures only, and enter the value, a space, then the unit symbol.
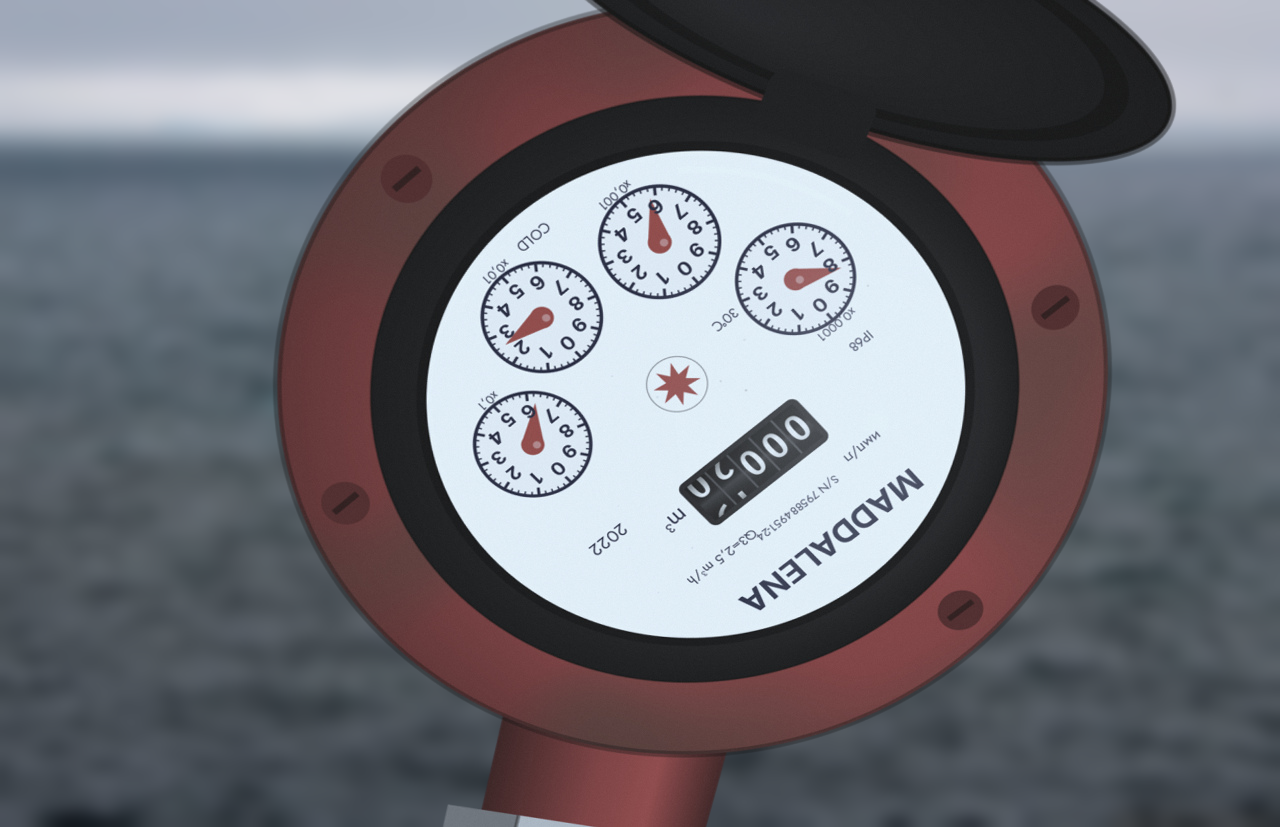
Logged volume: 19.6258 m³
